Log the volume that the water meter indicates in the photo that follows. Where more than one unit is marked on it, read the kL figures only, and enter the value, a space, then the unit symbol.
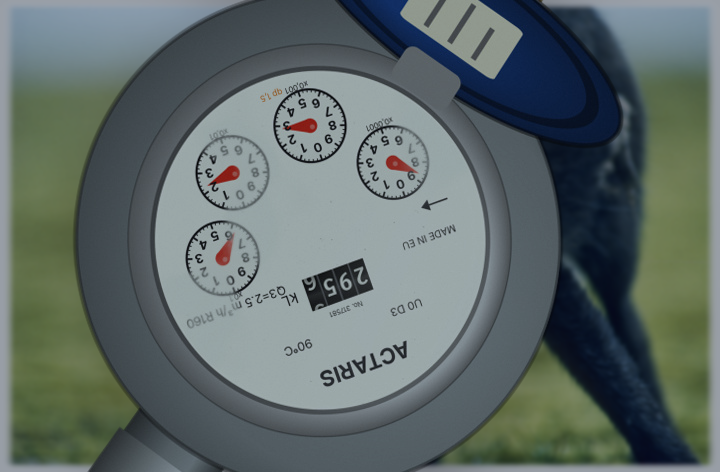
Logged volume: 2955.6228 kL
